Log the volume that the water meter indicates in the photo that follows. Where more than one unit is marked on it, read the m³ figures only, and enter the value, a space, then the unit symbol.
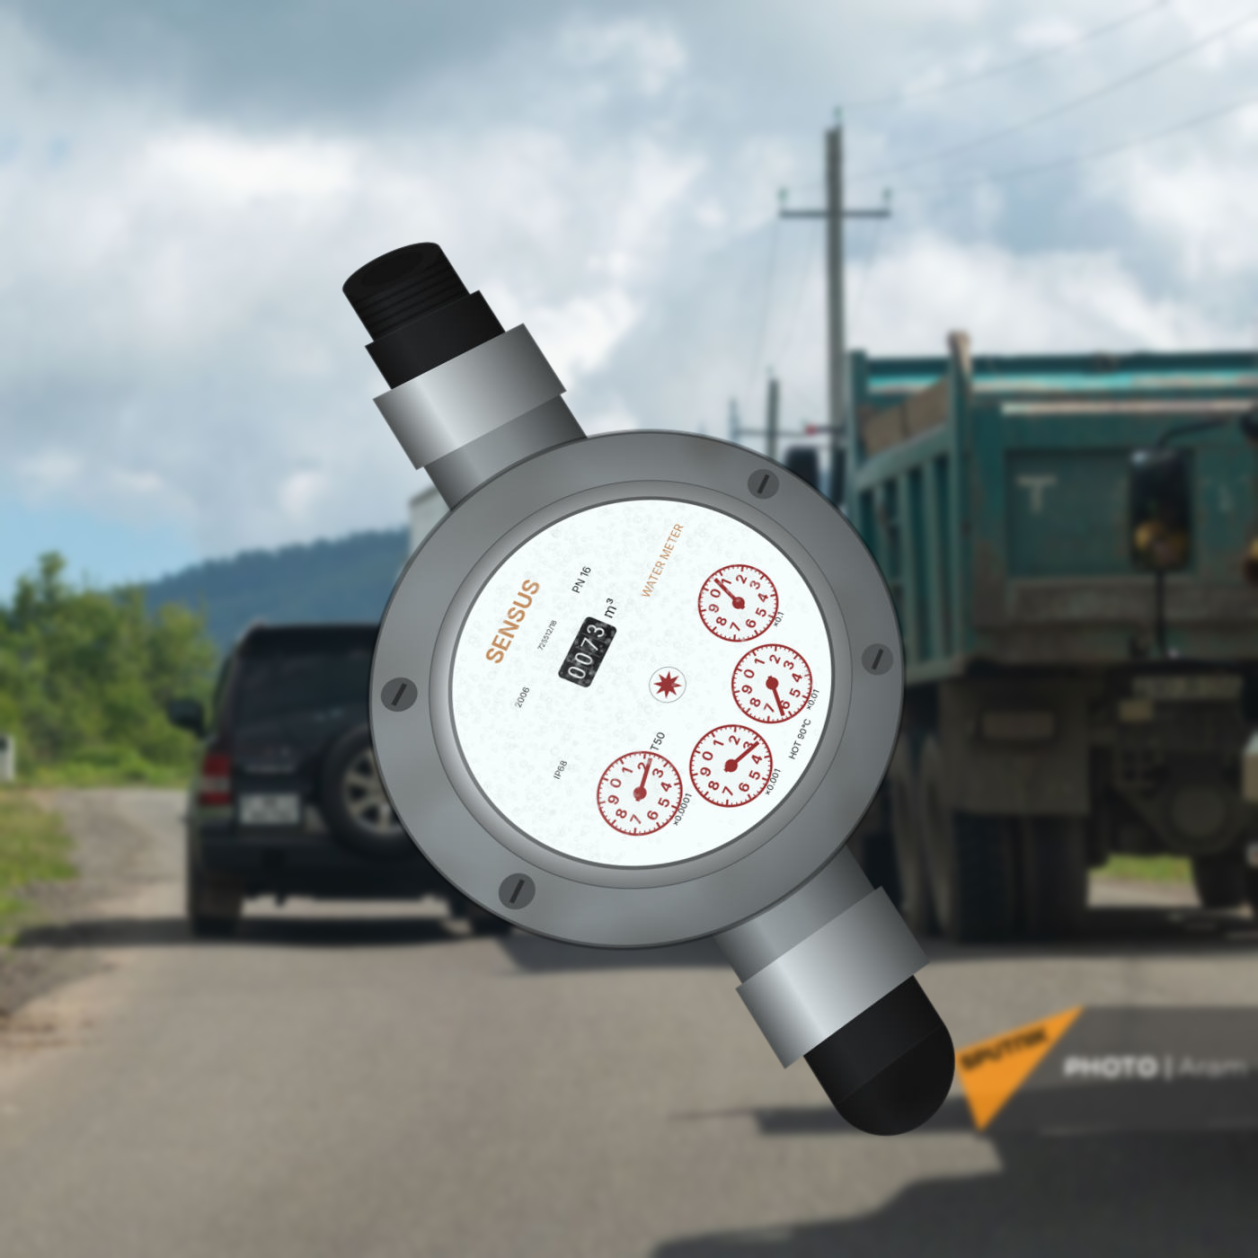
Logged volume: 73.0632 m³
